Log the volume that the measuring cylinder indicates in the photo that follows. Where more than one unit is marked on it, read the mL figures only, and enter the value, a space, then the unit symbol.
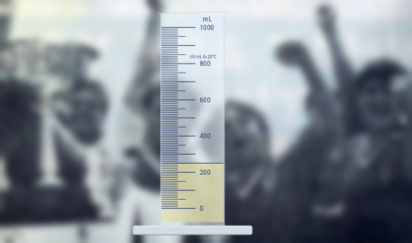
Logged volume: 250 mL
